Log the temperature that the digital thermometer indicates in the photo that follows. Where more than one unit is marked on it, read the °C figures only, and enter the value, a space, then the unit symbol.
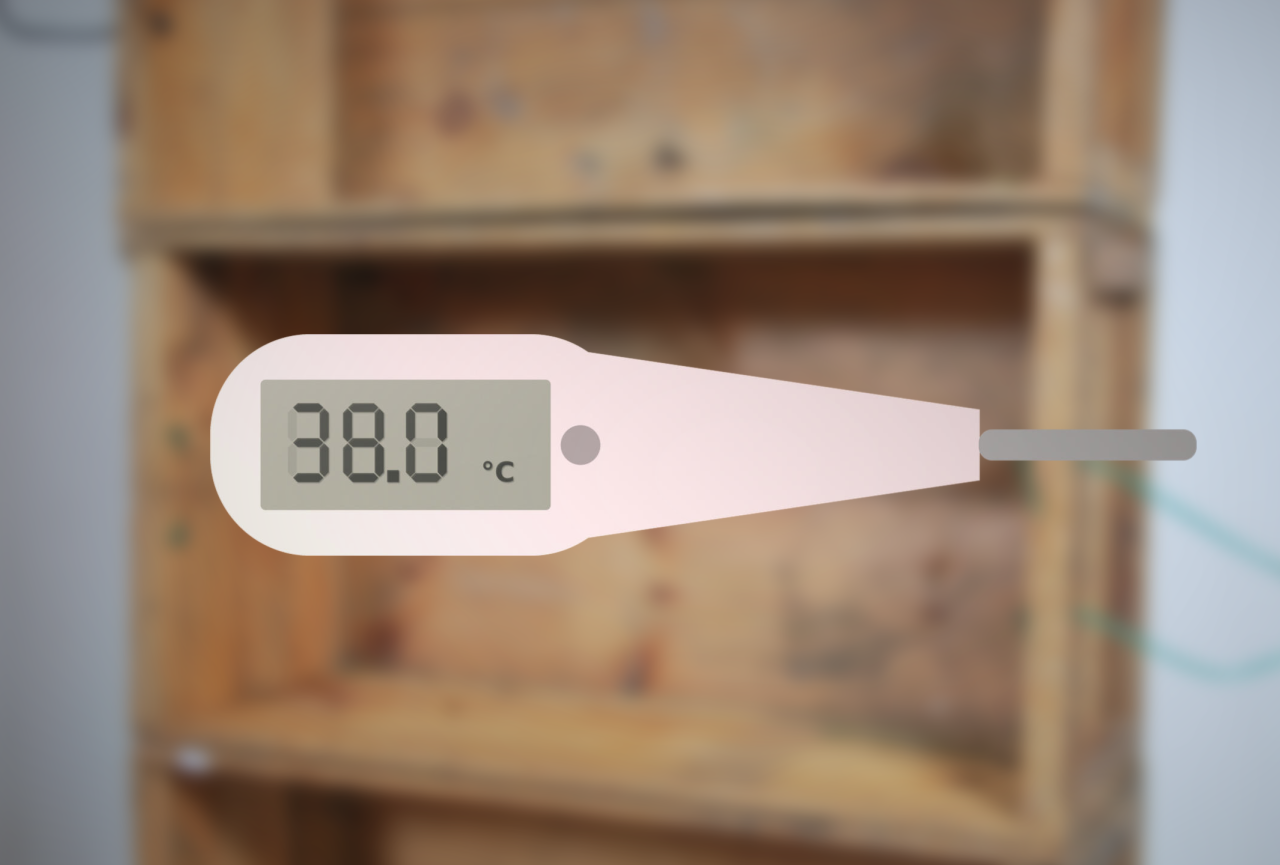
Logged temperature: 38.0 °C
